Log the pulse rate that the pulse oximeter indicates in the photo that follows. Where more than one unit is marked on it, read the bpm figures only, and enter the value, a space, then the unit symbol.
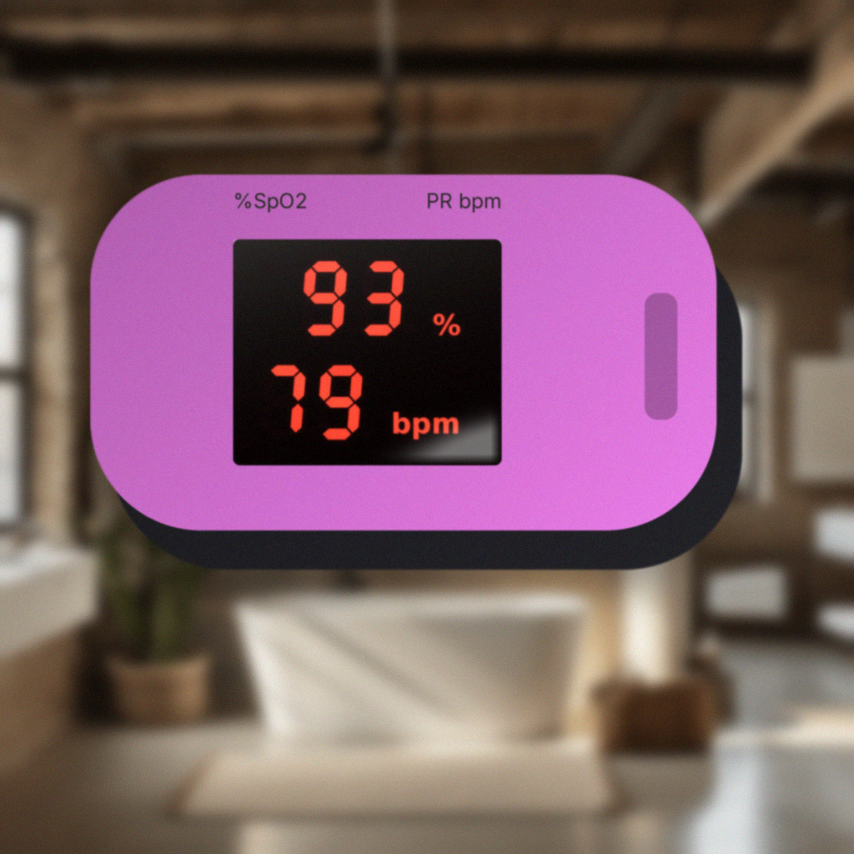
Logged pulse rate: 79 bpm
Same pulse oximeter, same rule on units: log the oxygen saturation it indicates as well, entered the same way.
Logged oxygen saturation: 93 %
